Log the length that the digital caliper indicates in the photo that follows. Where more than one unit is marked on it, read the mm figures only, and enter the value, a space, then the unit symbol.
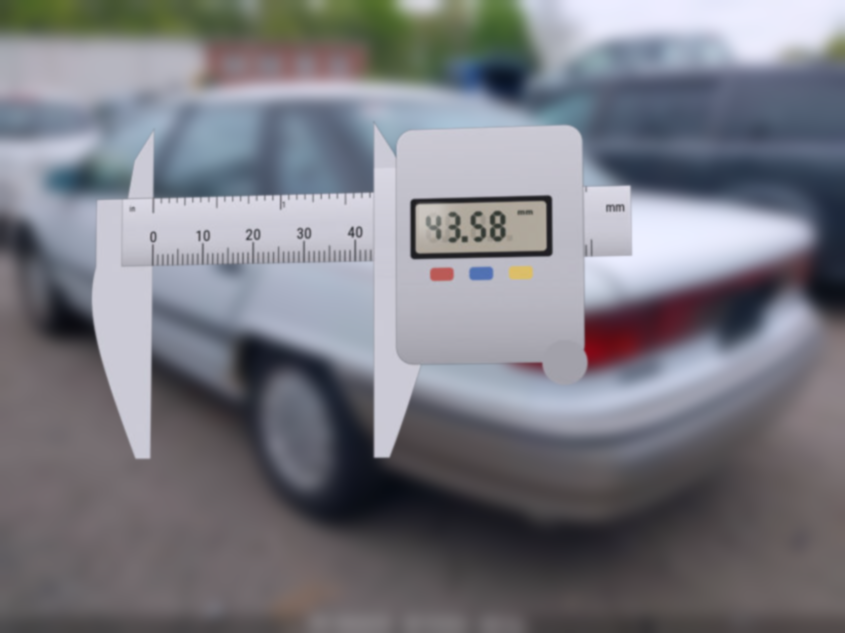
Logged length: 43.58 mm
